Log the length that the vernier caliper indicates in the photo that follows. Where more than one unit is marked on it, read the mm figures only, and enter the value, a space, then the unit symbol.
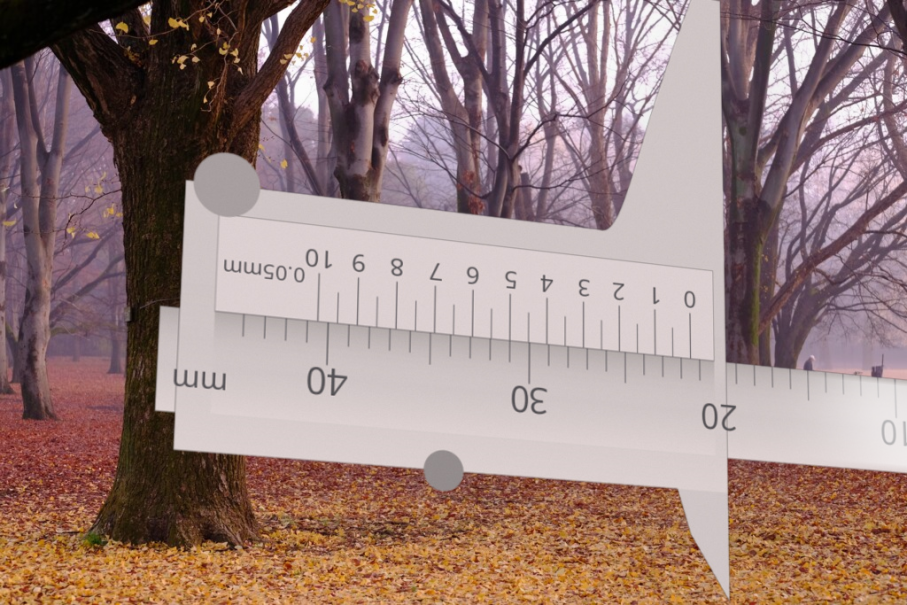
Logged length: 21.5 mm
